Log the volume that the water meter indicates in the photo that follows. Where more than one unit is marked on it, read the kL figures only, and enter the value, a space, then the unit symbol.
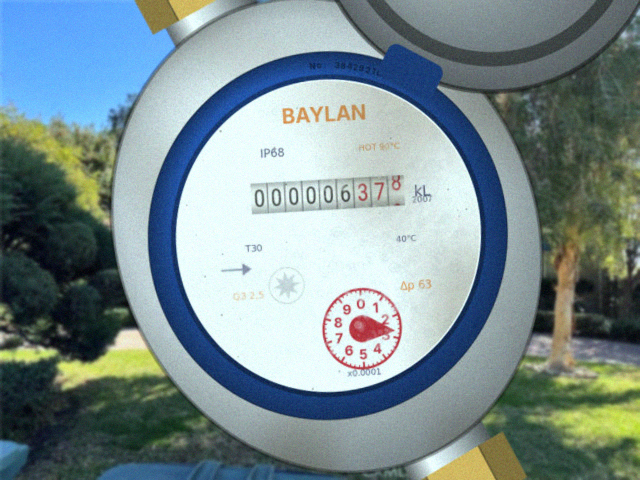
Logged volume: 6.3782 kL
